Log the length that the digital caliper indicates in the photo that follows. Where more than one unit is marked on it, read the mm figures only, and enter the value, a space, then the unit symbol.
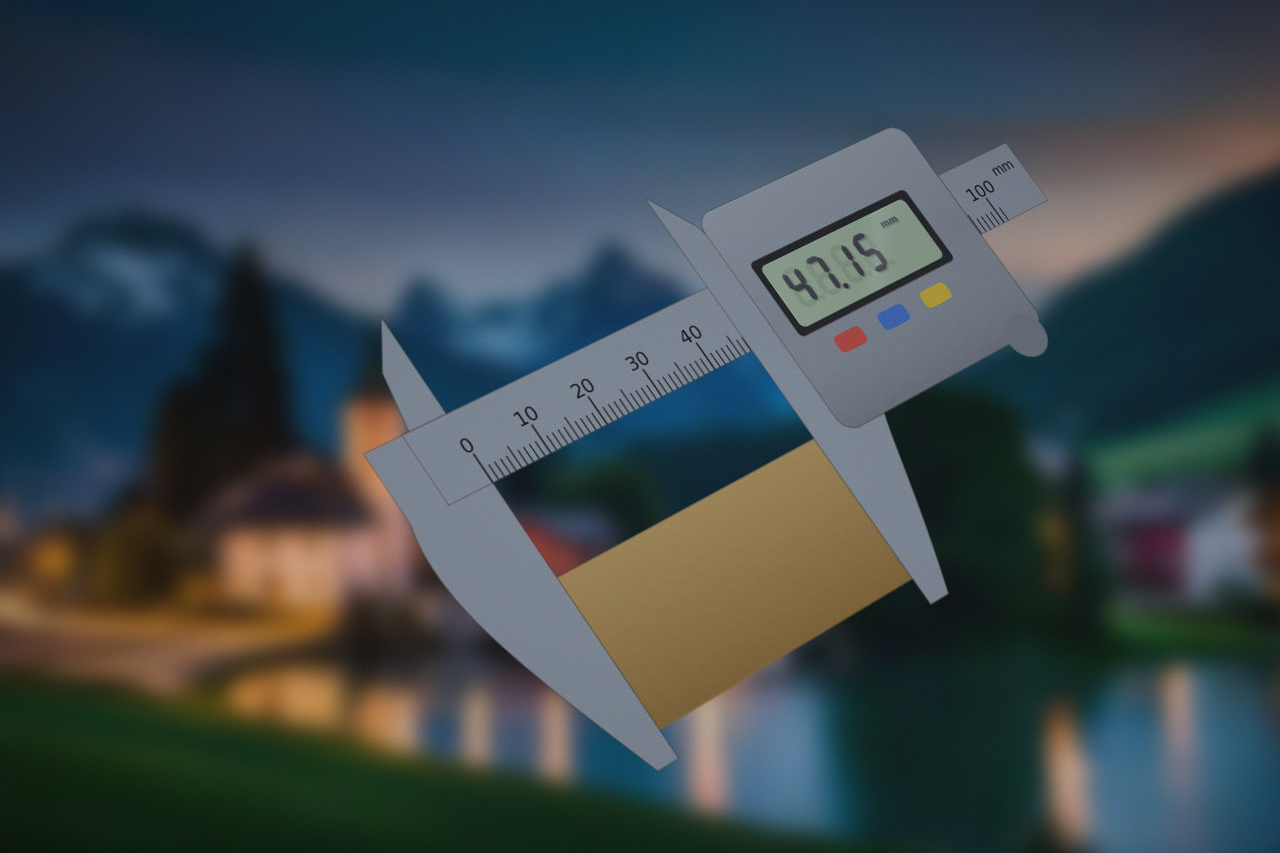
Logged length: 47.15 mm
